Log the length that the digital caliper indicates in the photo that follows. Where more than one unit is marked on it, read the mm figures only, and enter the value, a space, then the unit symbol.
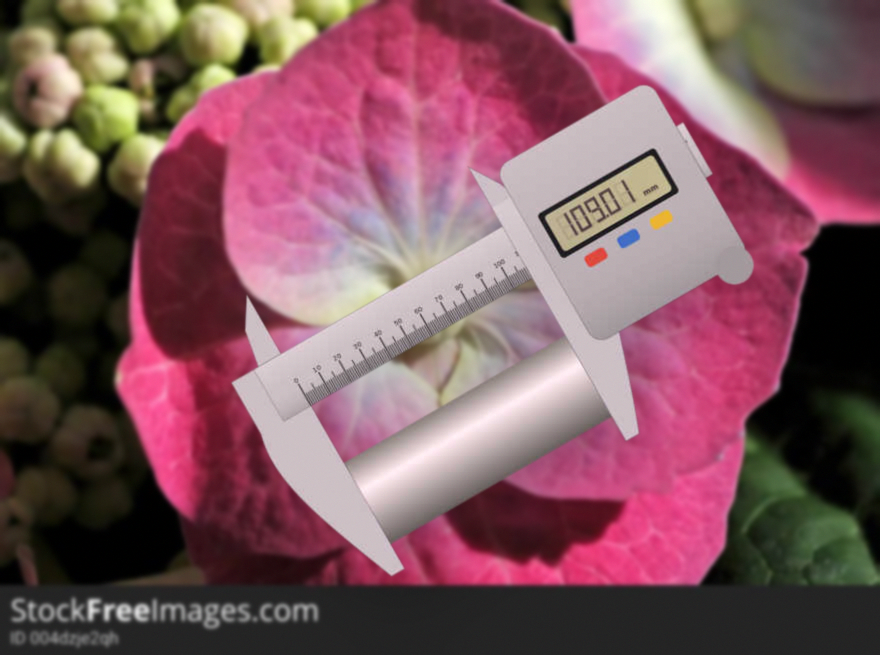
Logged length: 109.01 mm
